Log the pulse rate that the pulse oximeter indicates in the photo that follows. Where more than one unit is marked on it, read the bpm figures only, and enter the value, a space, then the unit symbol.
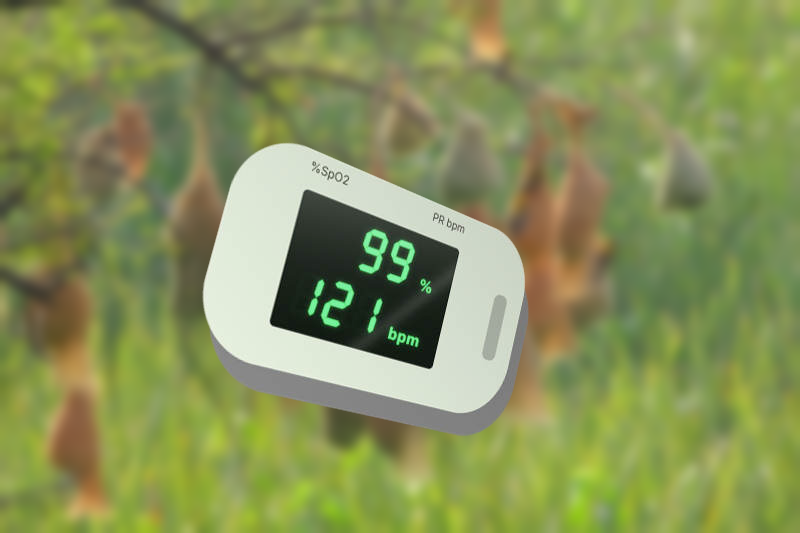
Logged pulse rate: 121 bpm
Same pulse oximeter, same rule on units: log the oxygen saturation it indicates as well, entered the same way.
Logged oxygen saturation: 99 %
